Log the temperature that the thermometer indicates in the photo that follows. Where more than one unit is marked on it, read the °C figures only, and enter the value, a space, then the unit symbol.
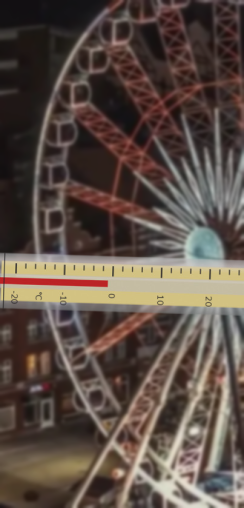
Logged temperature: -1 °C
